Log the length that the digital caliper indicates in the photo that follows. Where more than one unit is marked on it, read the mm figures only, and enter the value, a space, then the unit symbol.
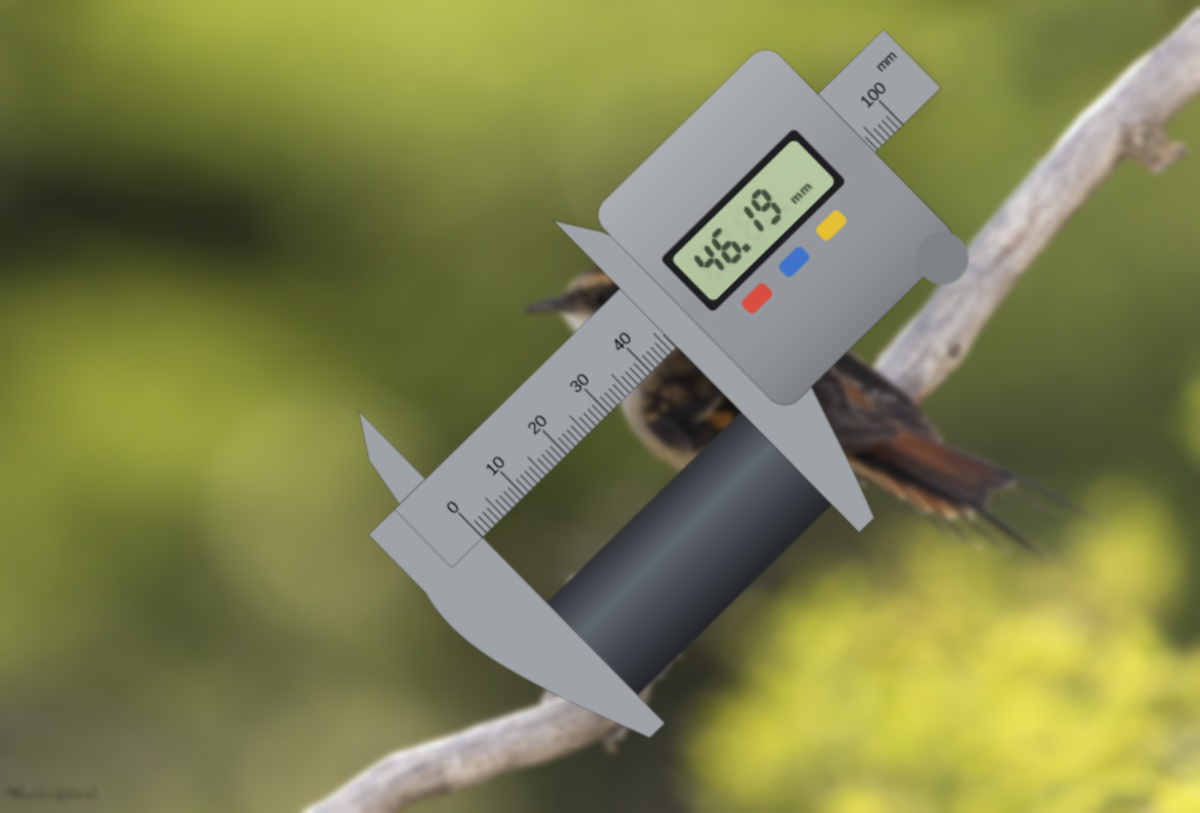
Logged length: 46.19 mm
